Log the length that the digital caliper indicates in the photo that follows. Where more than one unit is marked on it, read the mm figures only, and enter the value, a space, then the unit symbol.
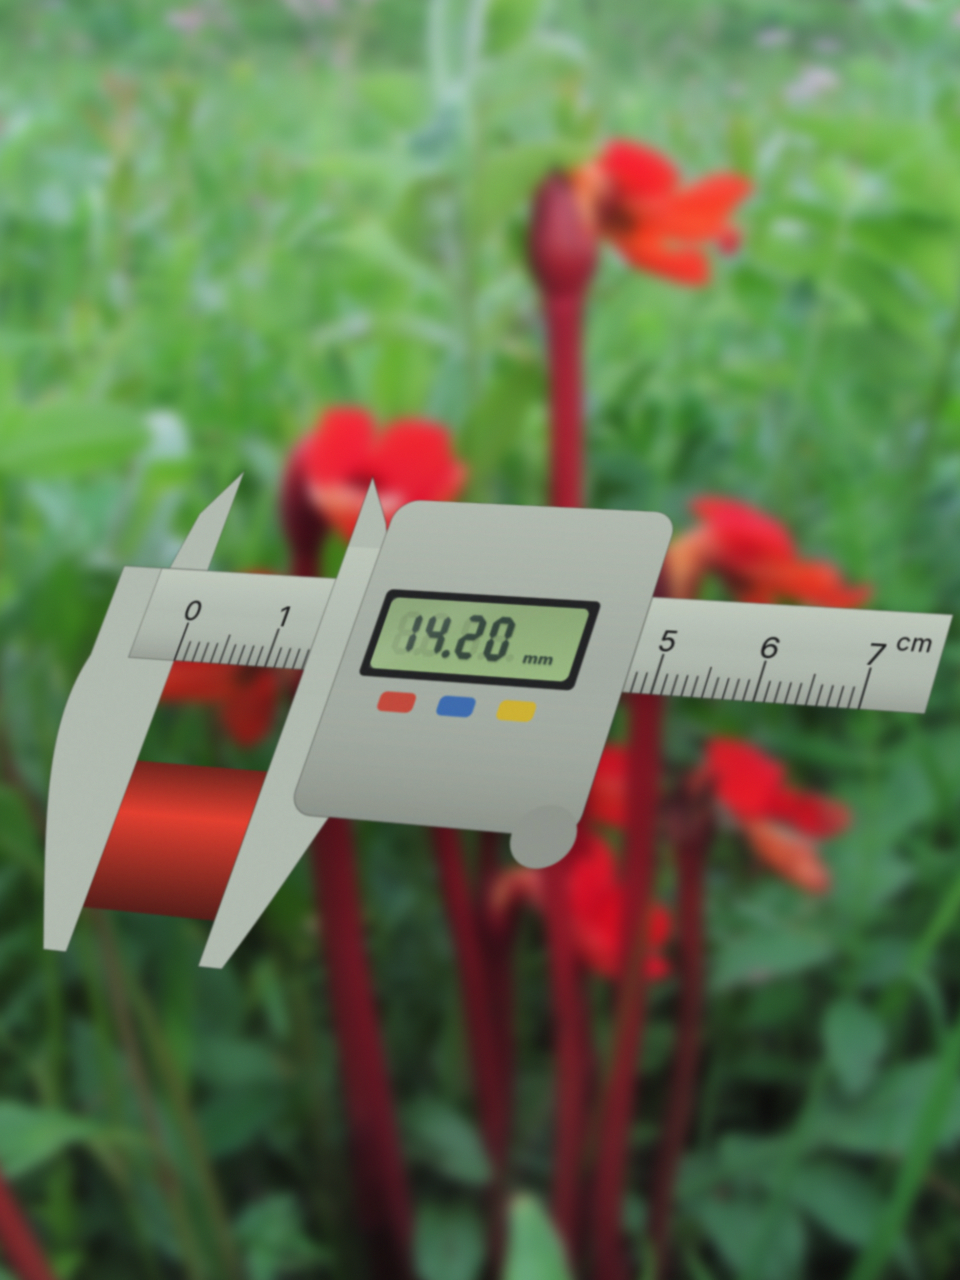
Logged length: 14.20 mm
